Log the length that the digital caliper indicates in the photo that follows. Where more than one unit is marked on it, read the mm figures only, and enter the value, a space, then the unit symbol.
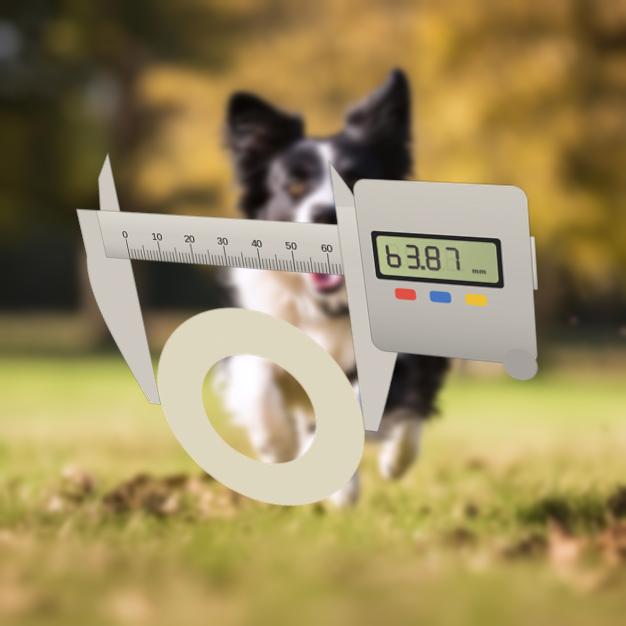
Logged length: 63.87 mm
